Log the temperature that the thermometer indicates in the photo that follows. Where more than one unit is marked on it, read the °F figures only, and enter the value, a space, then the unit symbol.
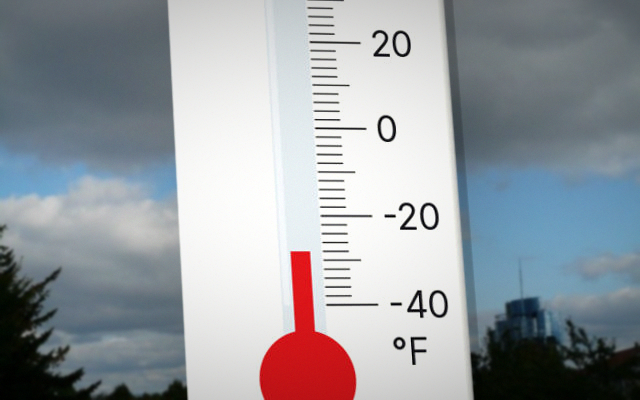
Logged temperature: -28 °F
